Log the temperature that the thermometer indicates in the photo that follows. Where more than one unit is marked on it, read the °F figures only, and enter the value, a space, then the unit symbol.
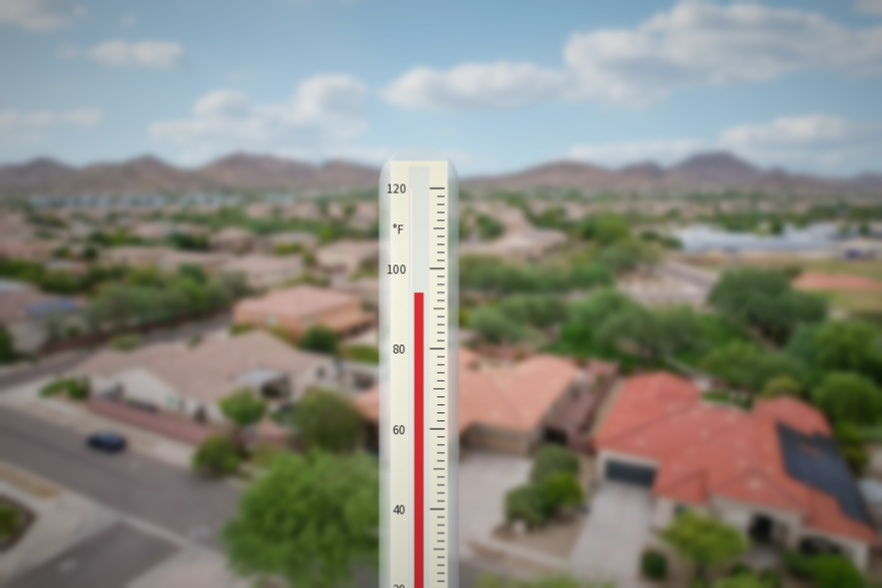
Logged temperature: 94 °F
